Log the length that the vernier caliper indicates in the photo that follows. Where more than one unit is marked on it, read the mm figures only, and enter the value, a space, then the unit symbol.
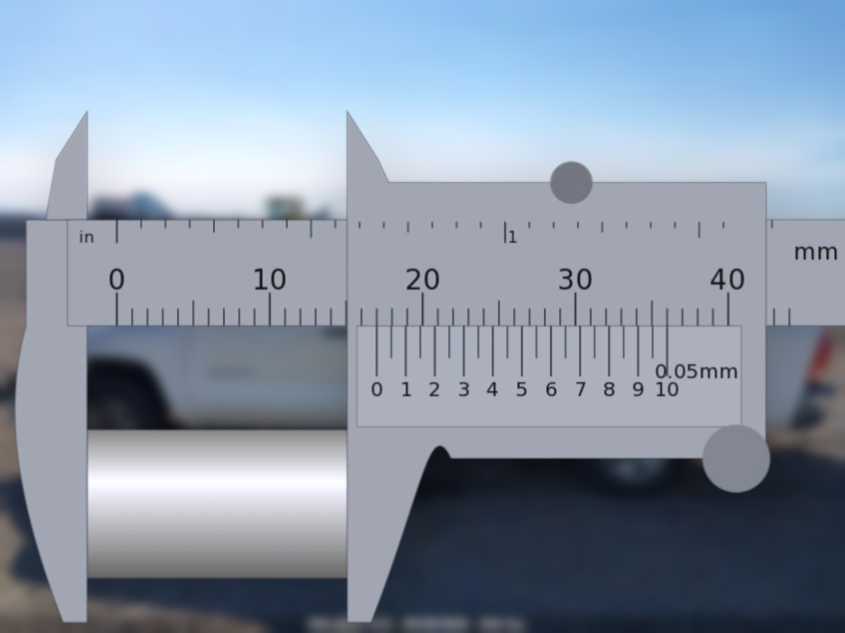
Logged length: 17.0 mm
